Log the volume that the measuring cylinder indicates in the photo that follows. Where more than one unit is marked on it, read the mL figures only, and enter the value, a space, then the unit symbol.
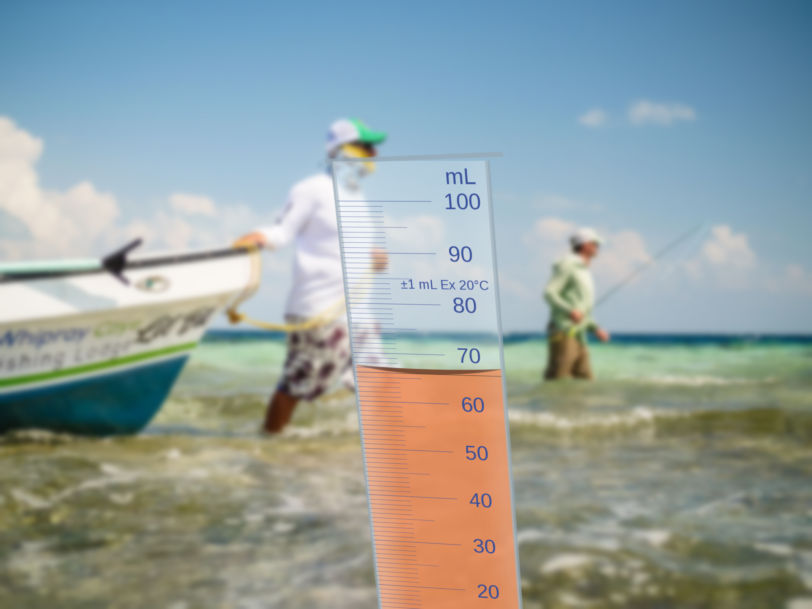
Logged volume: 66 mL
